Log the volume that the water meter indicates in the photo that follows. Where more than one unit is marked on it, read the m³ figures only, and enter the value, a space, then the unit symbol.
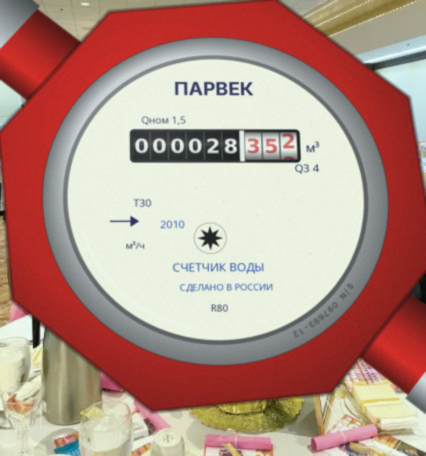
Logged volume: 28.352 m³
